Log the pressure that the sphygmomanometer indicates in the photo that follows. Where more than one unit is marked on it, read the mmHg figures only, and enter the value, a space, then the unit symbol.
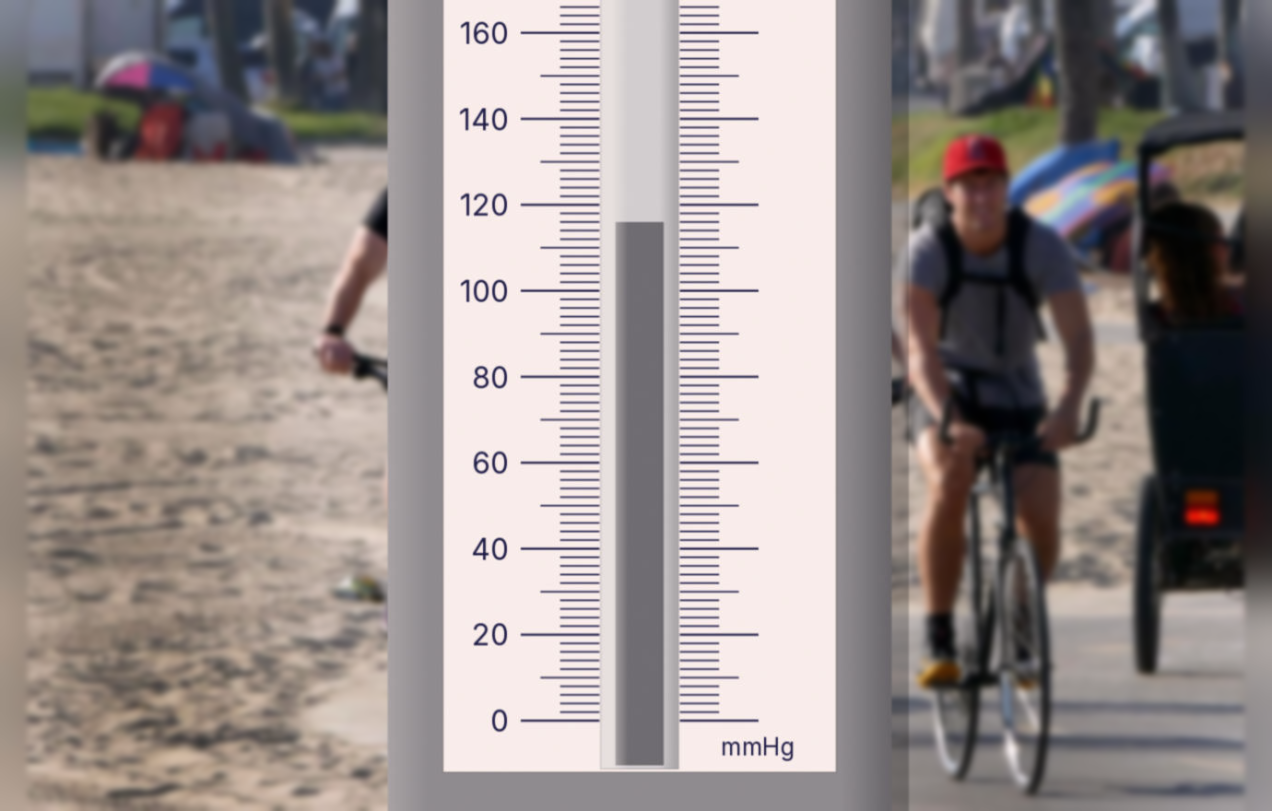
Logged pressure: 116 mmHg
